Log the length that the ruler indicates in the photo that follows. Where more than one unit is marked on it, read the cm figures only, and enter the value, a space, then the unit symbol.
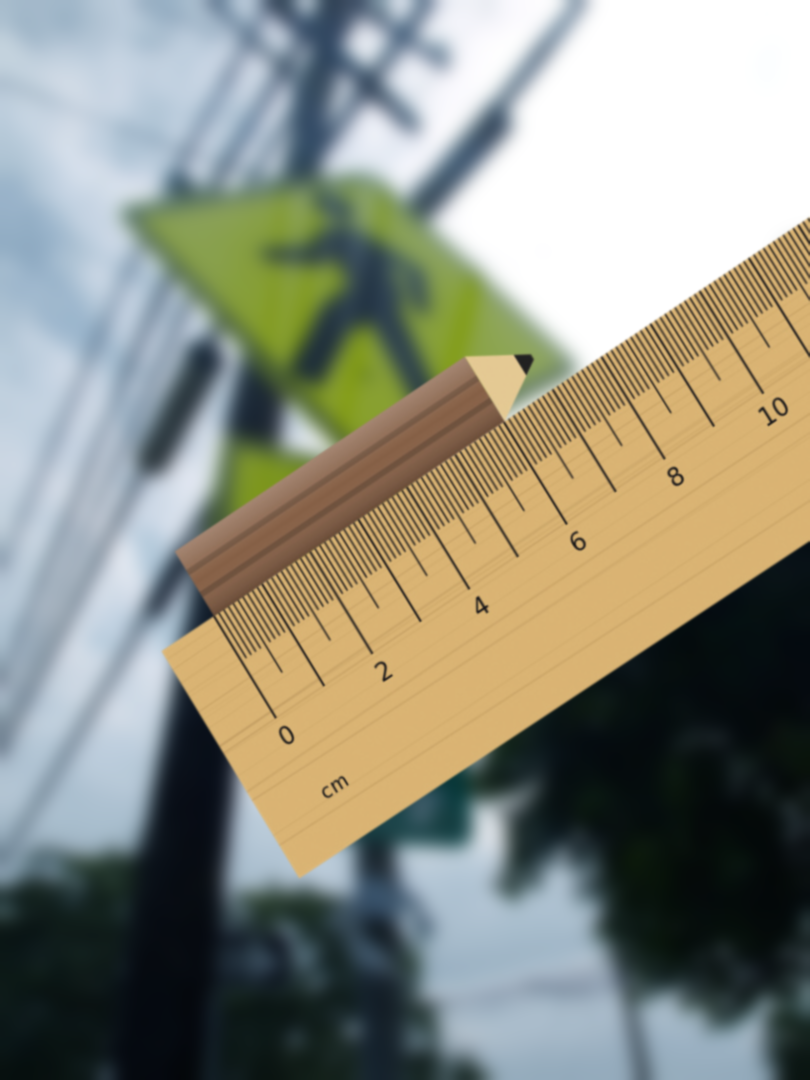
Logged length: 7 cm
